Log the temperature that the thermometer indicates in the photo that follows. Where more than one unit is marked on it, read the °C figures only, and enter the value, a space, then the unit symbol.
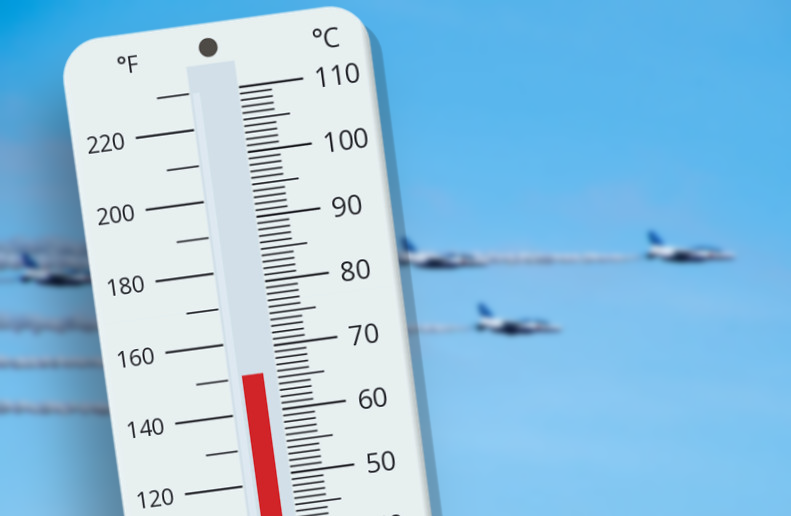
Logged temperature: 66 °C
